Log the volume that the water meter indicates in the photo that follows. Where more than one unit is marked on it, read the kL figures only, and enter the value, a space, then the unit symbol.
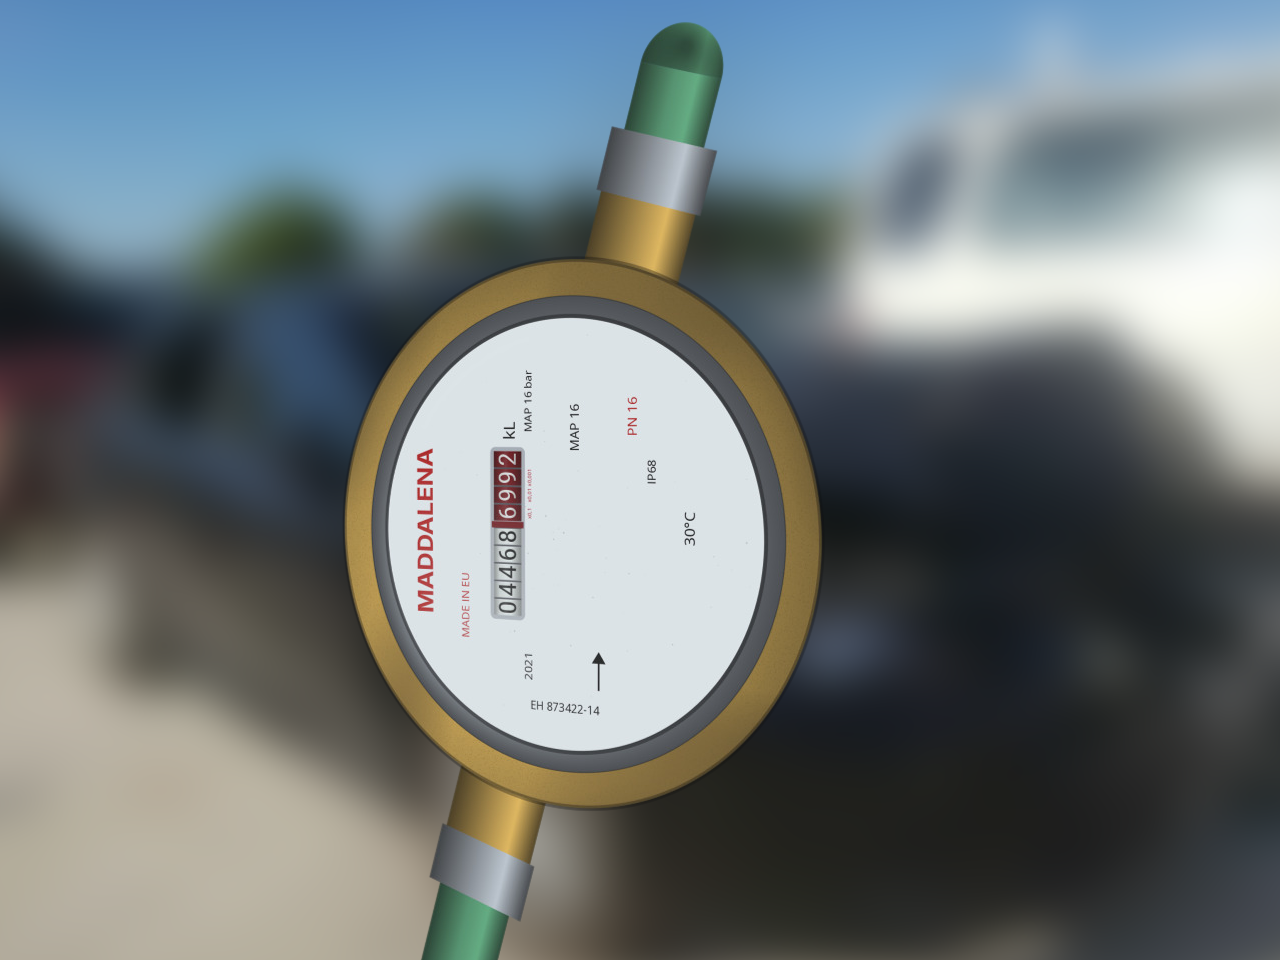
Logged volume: 4468.6992 kL
